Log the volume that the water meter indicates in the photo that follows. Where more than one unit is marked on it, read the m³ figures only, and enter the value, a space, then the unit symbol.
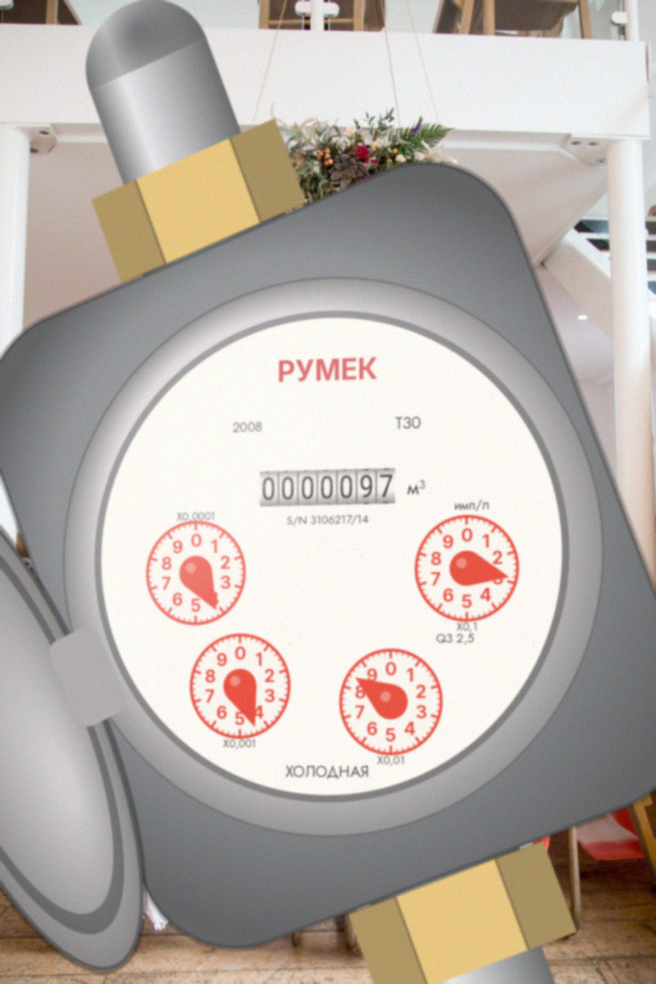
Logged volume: 97.2844 m³
